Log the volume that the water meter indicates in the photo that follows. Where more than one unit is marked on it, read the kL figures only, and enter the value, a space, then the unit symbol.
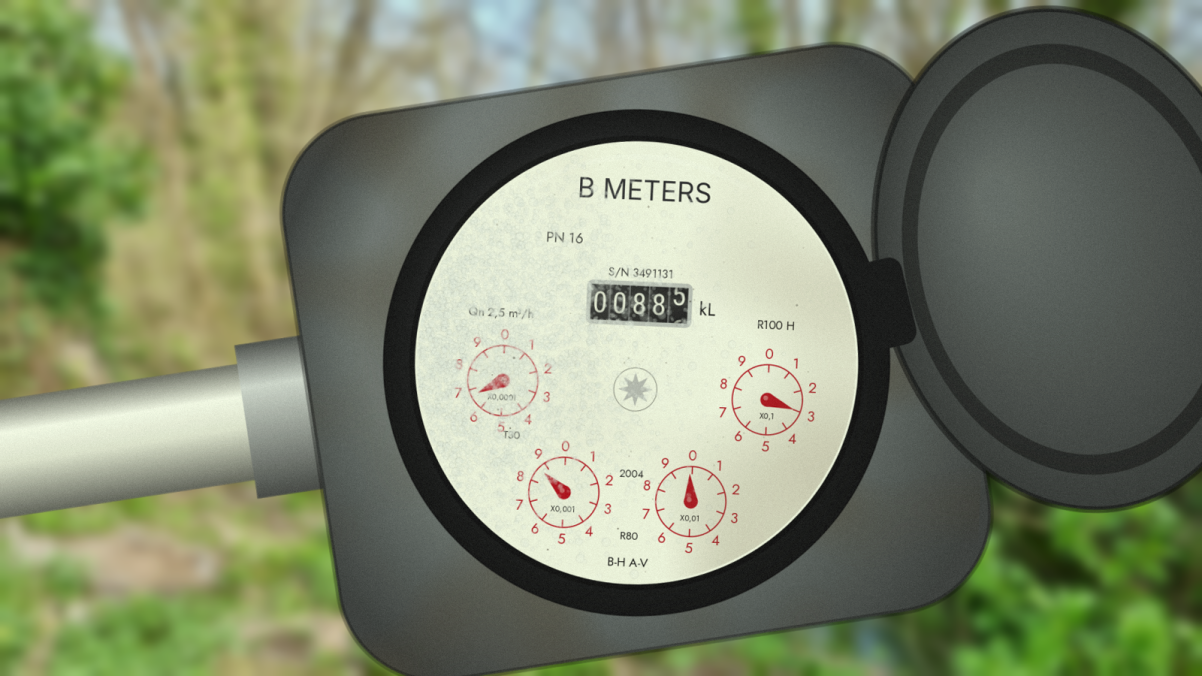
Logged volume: 885.2986 kL
